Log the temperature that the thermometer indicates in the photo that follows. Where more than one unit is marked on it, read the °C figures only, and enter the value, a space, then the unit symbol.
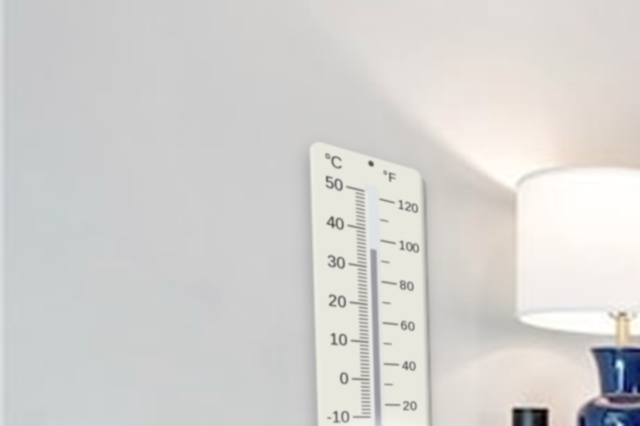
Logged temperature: 35 °C
